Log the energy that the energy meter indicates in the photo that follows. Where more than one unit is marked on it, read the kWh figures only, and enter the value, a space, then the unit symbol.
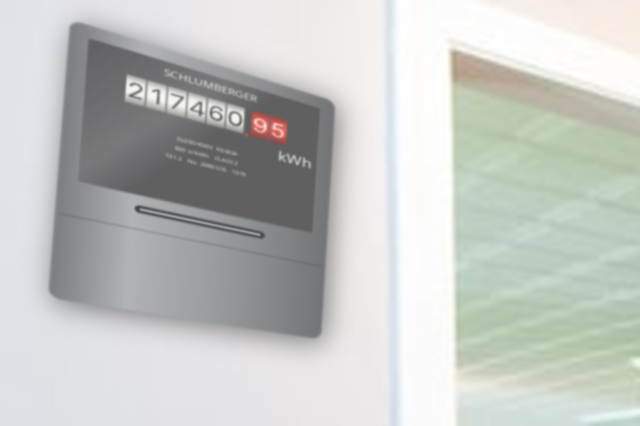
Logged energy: 217460.95 kWh
